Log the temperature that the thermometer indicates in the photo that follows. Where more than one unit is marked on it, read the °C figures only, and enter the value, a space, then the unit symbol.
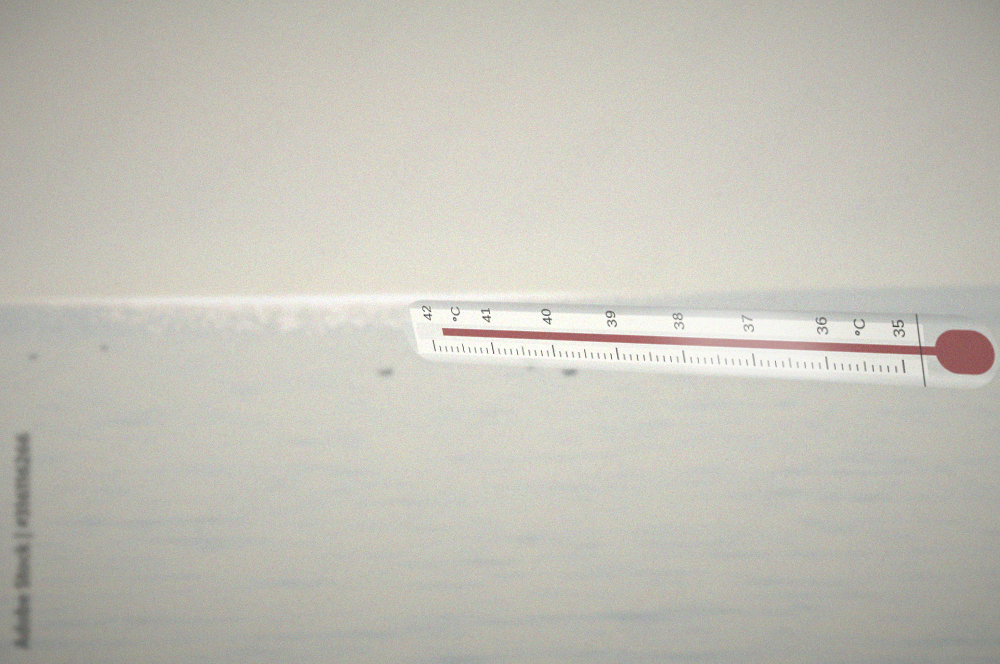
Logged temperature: 41.8 °C
